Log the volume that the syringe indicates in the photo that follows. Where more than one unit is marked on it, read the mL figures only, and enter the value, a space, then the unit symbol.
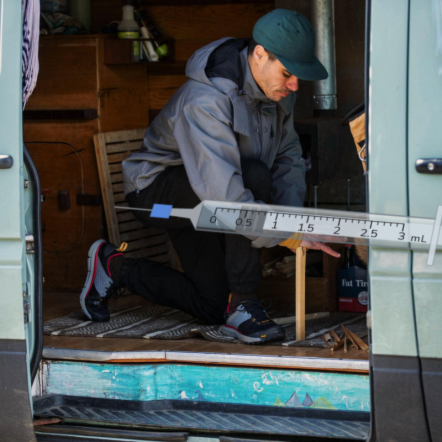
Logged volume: 0.4 mL
